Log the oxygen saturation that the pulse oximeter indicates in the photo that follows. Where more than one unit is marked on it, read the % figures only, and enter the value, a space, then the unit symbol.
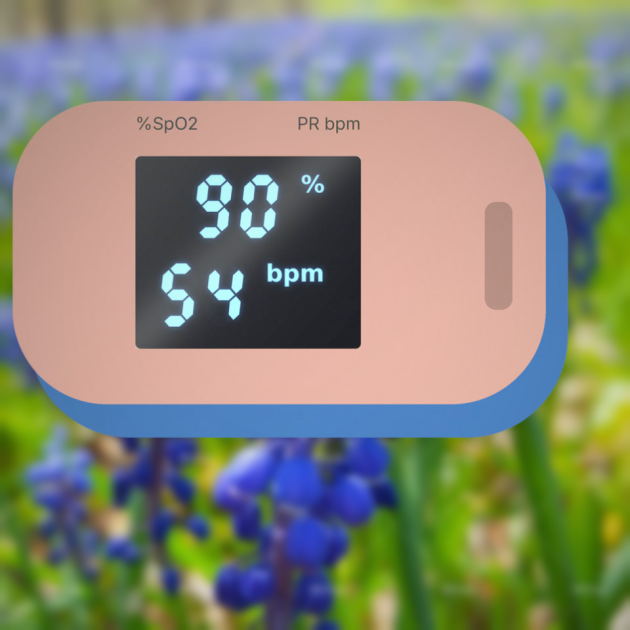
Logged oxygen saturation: 90 %
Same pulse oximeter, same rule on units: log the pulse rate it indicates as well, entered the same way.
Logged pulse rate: 54 bpm
